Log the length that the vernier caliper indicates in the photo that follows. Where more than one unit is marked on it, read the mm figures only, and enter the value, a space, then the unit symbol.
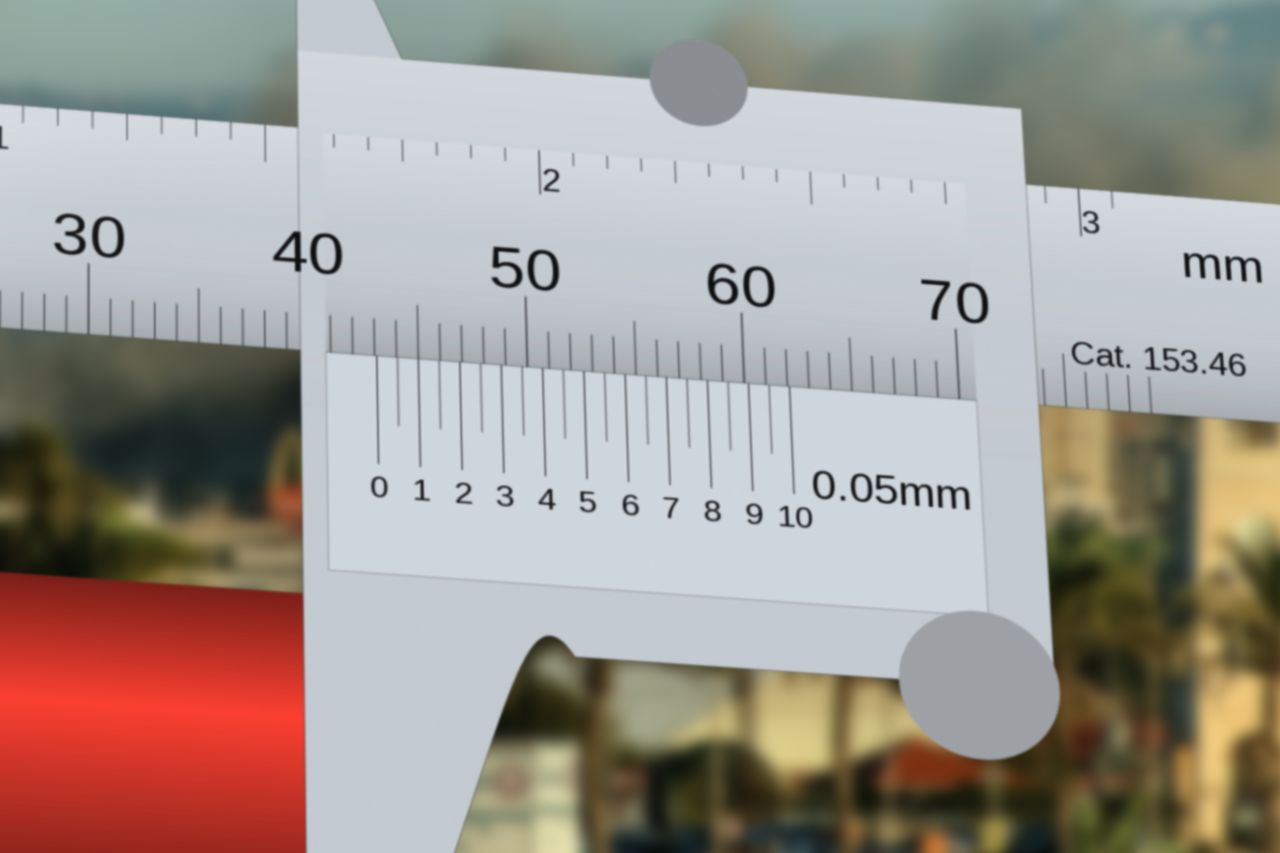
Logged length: 43.1 mm
